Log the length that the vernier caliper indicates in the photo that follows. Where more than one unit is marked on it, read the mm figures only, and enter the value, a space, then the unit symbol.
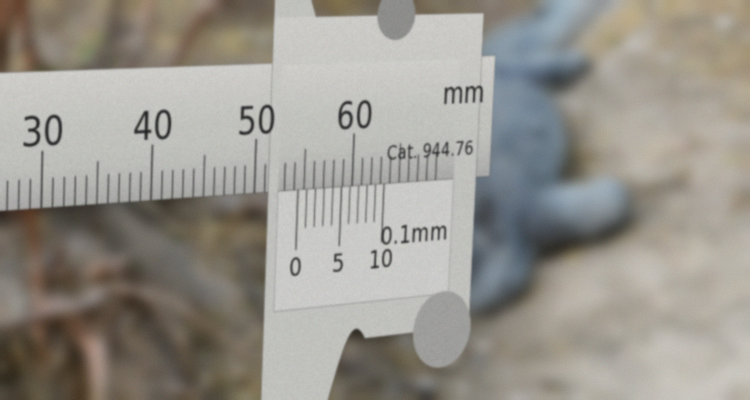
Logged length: 54.4 mm
